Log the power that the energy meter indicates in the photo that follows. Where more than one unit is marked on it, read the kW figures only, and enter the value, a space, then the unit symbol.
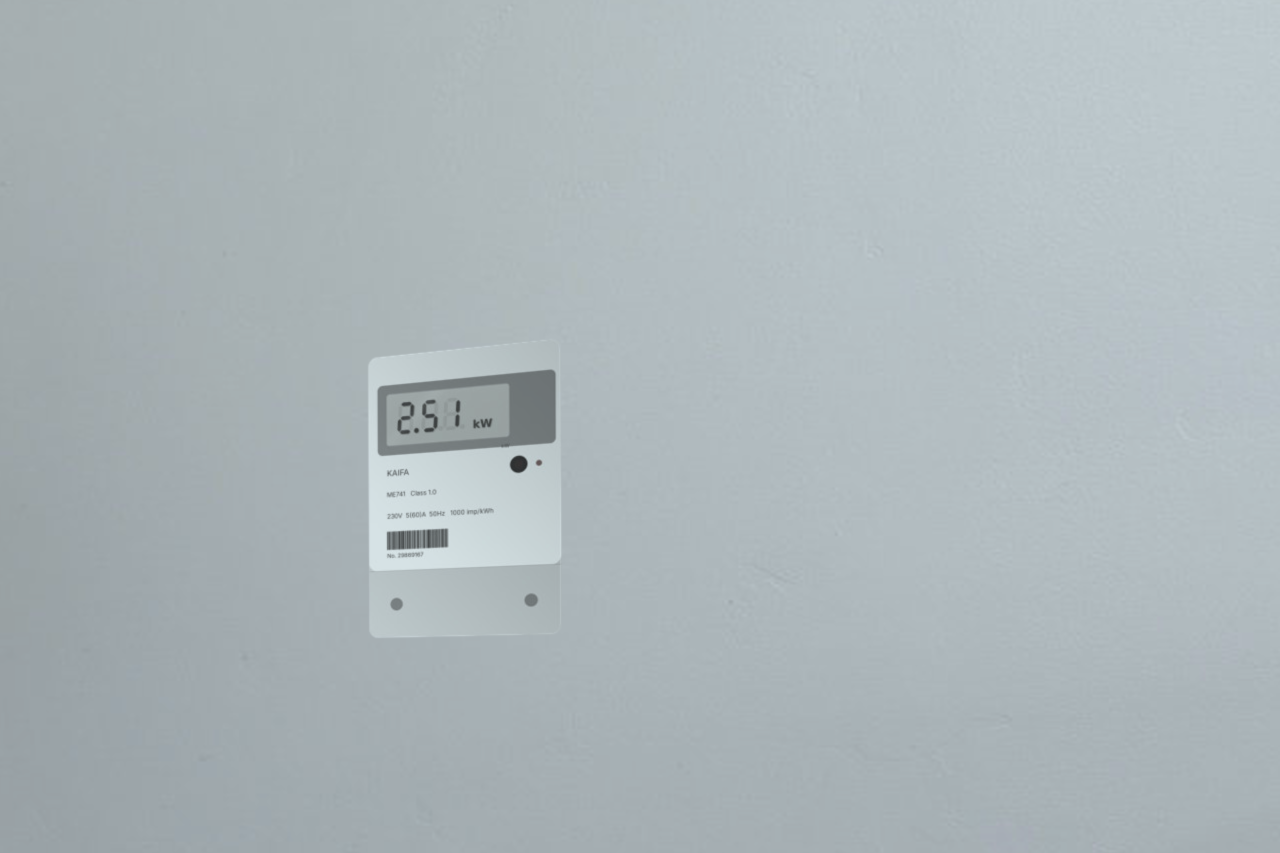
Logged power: 2.51 kW
